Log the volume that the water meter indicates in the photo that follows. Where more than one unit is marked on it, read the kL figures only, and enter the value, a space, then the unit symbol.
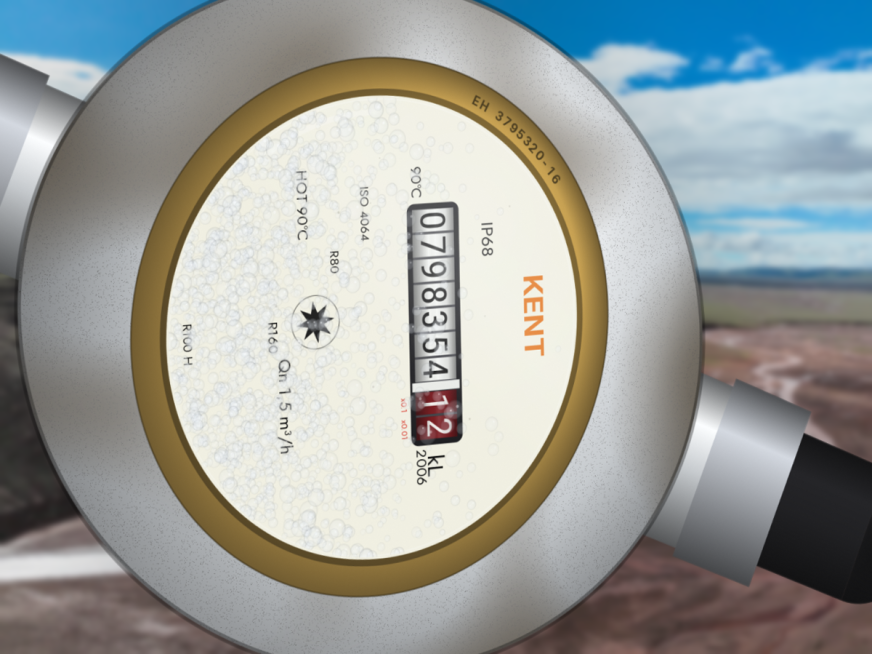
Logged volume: 798354.12 kL
